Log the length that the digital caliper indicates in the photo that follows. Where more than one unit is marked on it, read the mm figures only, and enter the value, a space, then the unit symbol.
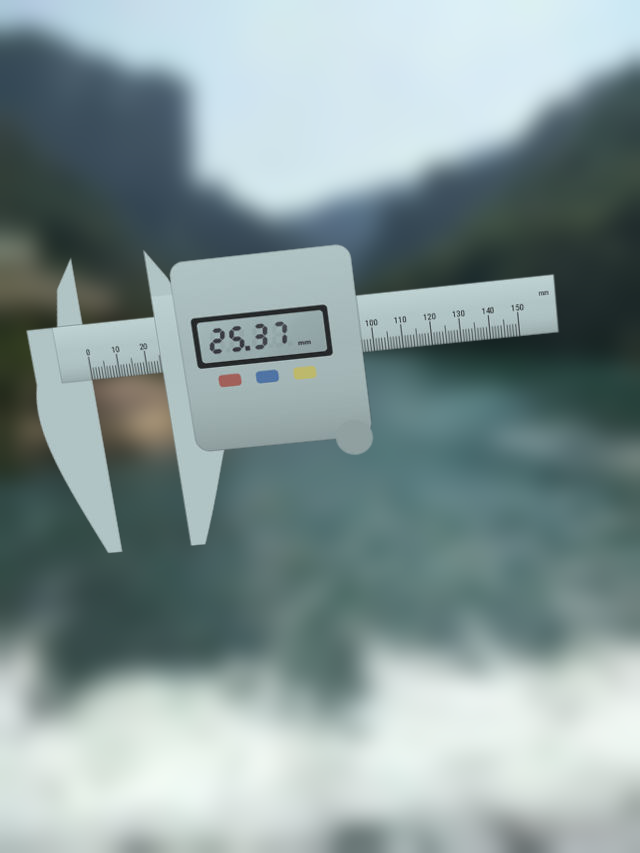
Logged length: 25.37 mm
